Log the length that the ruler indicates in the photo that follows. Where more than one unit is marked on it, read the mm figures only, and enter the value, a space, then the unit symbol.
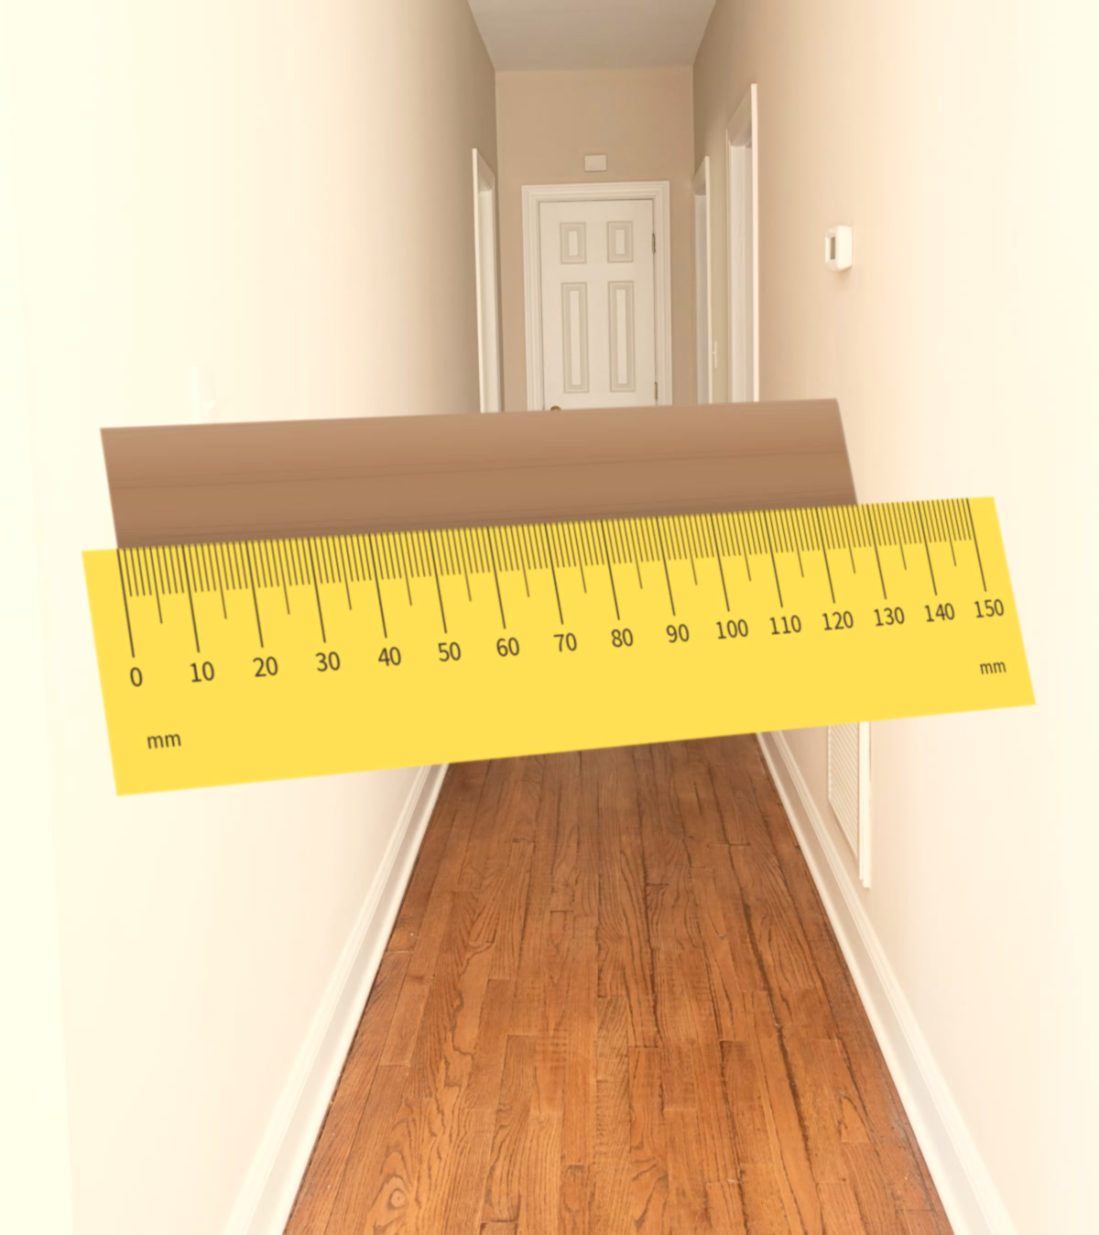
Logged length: 128 mm
